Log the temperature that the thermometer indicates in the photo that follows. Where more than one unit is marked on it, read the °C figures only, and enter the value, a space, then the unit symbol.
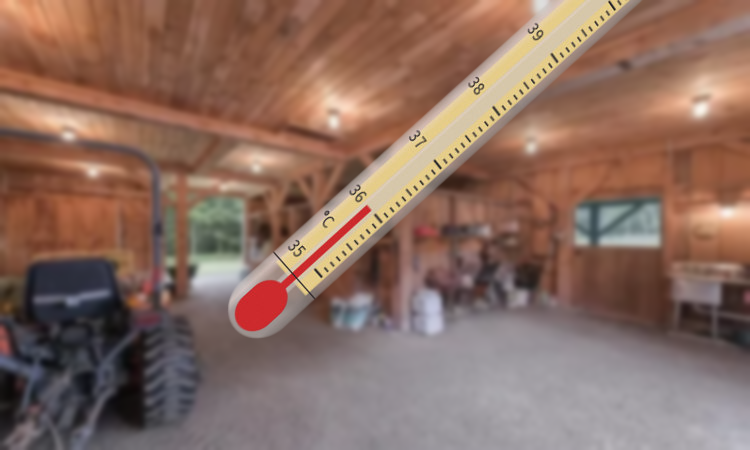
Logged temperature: 36 °C
